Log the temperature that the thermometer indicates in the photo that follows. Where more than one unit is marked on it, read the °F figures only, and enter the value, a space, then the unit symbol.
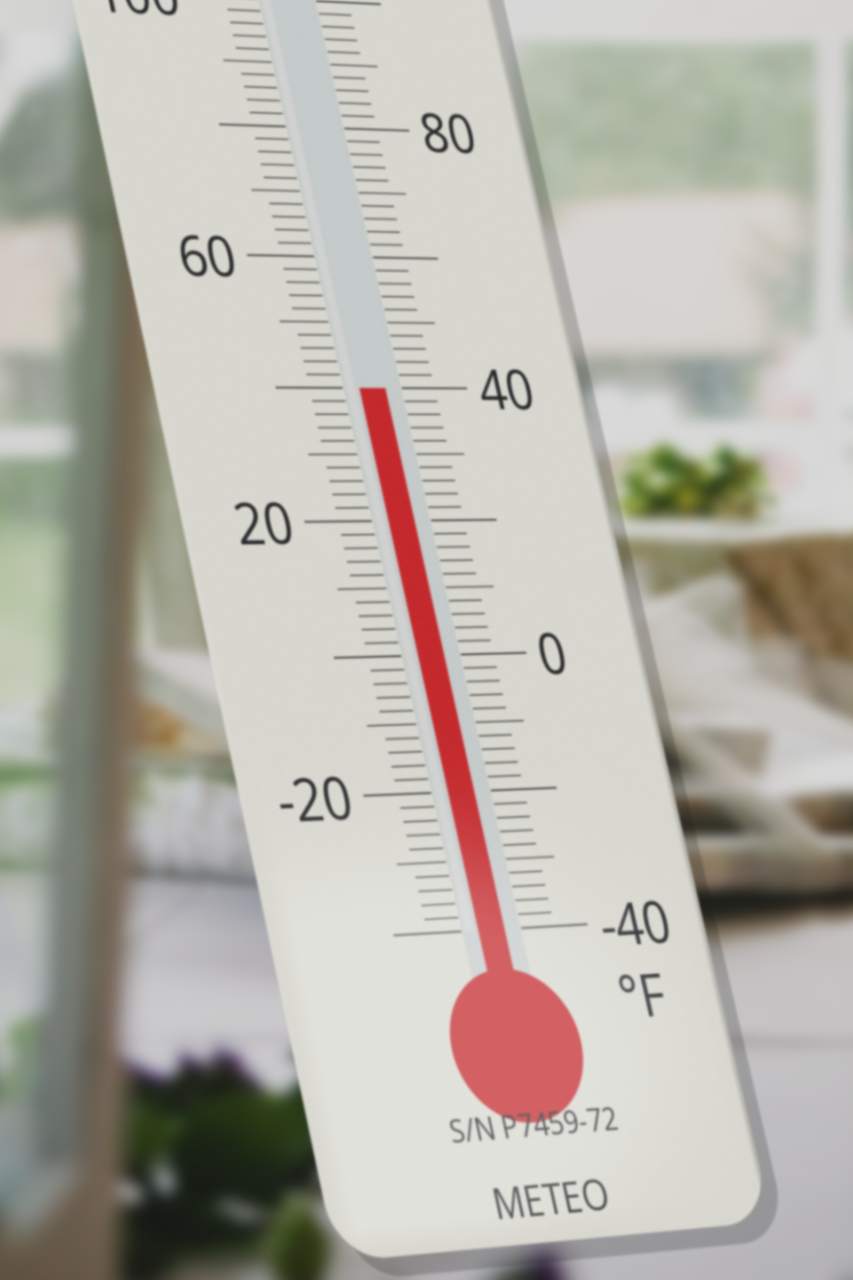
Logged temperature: 40 °F
